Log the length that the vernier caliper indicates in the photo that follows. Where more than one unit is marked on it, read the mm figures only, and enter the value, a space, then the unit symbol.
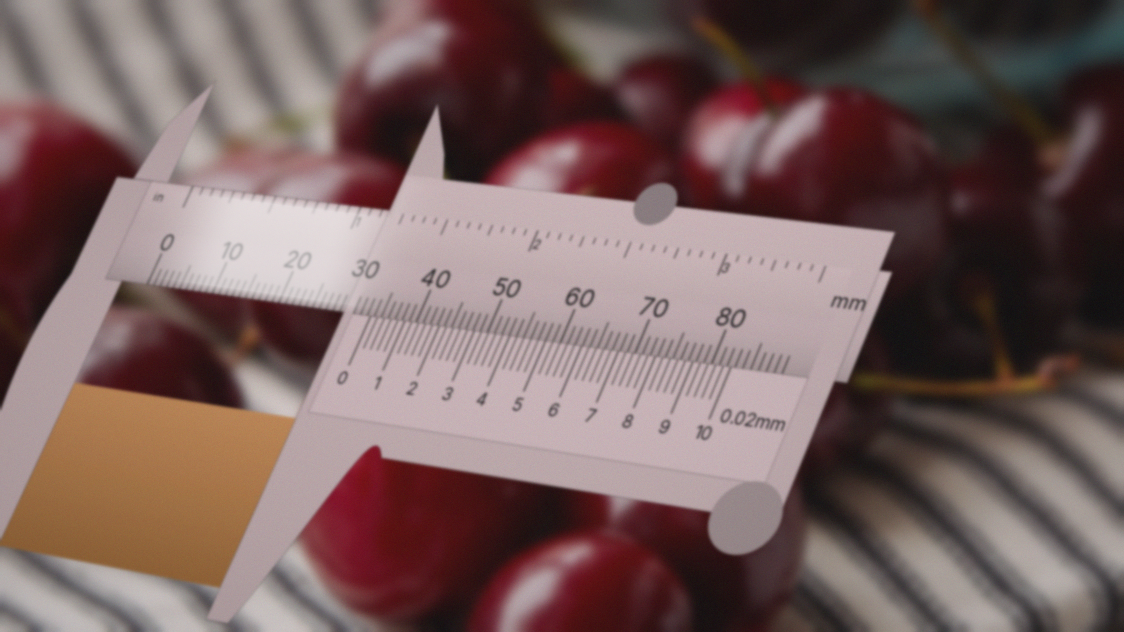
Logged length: 33.5 mm
